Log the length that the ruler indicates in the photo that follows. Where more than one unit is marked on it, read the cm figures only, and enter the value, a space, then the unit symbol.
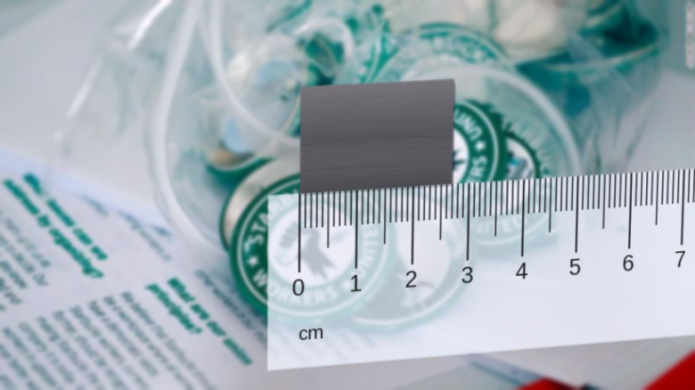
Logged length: 2.7 cm
